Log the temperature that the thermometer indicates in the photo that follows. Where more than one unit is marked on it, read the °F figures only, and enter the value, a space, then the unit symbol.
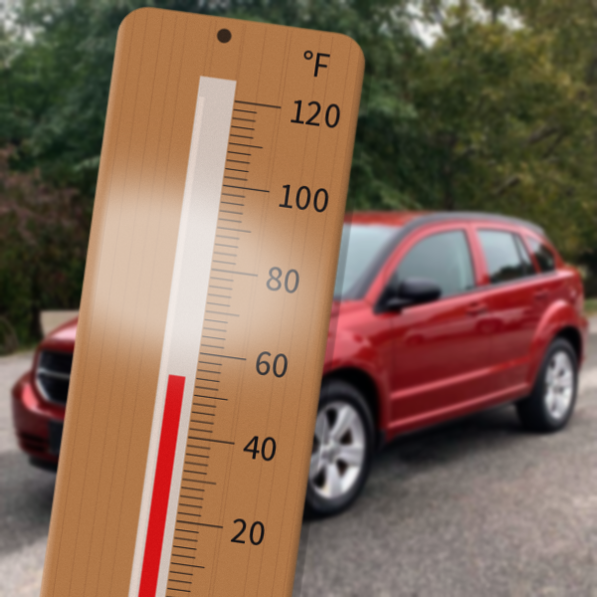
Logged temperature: 54 °F
